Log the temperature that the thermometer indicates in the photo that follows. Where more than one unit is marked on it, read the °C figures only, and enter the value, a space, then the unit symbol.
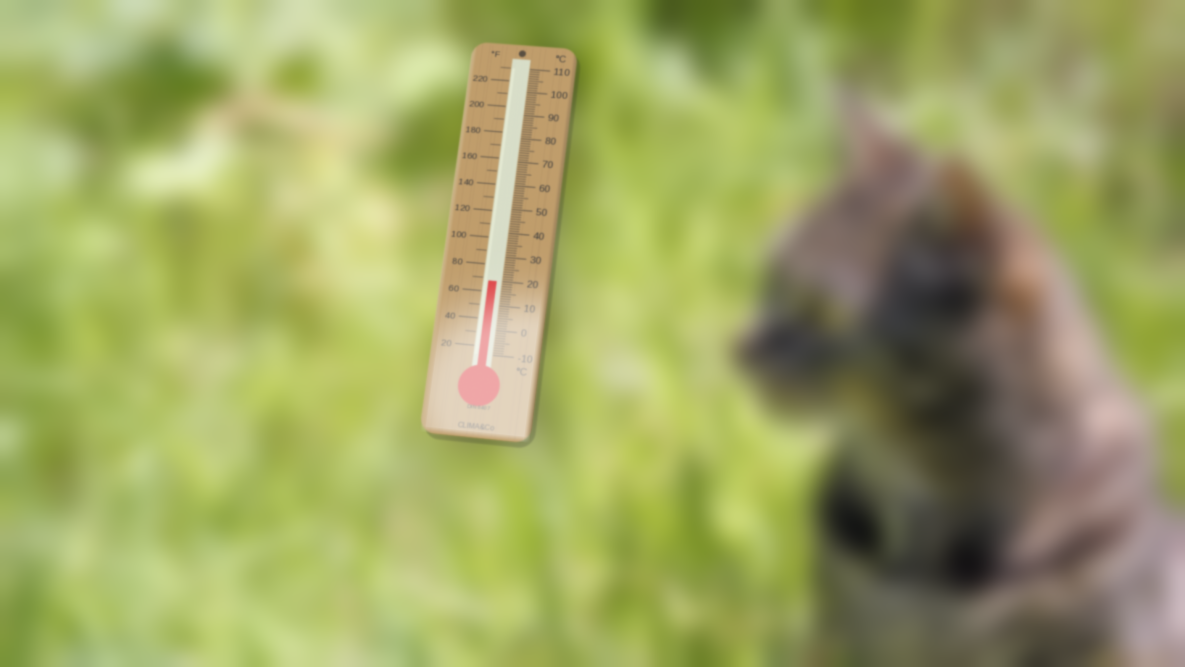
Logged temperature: 20 °C
